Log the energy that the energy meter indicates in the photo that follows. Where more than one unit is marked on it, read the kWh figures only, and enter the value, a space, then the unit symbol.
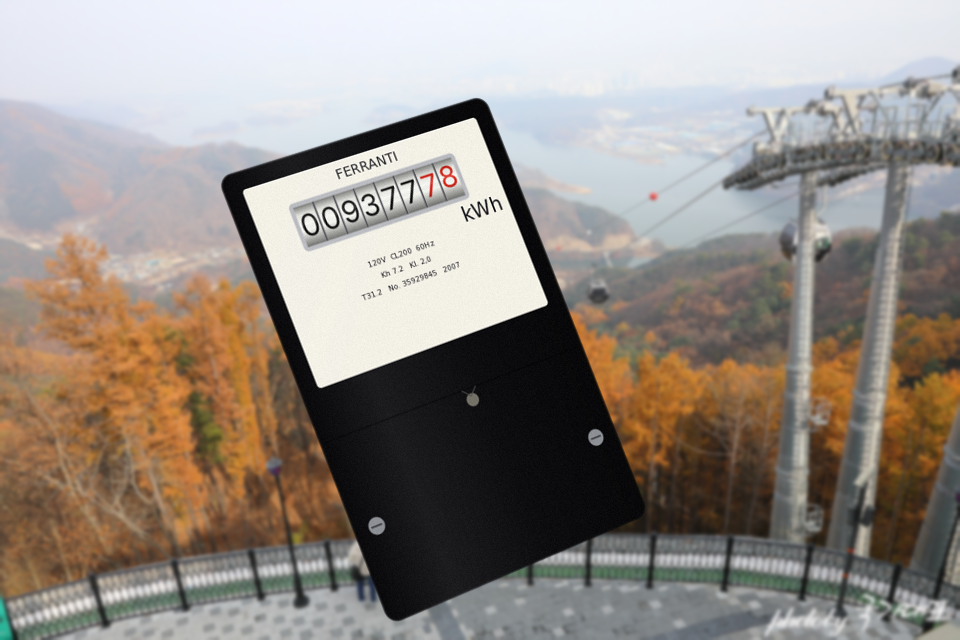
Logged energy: 9377.78 kWh
